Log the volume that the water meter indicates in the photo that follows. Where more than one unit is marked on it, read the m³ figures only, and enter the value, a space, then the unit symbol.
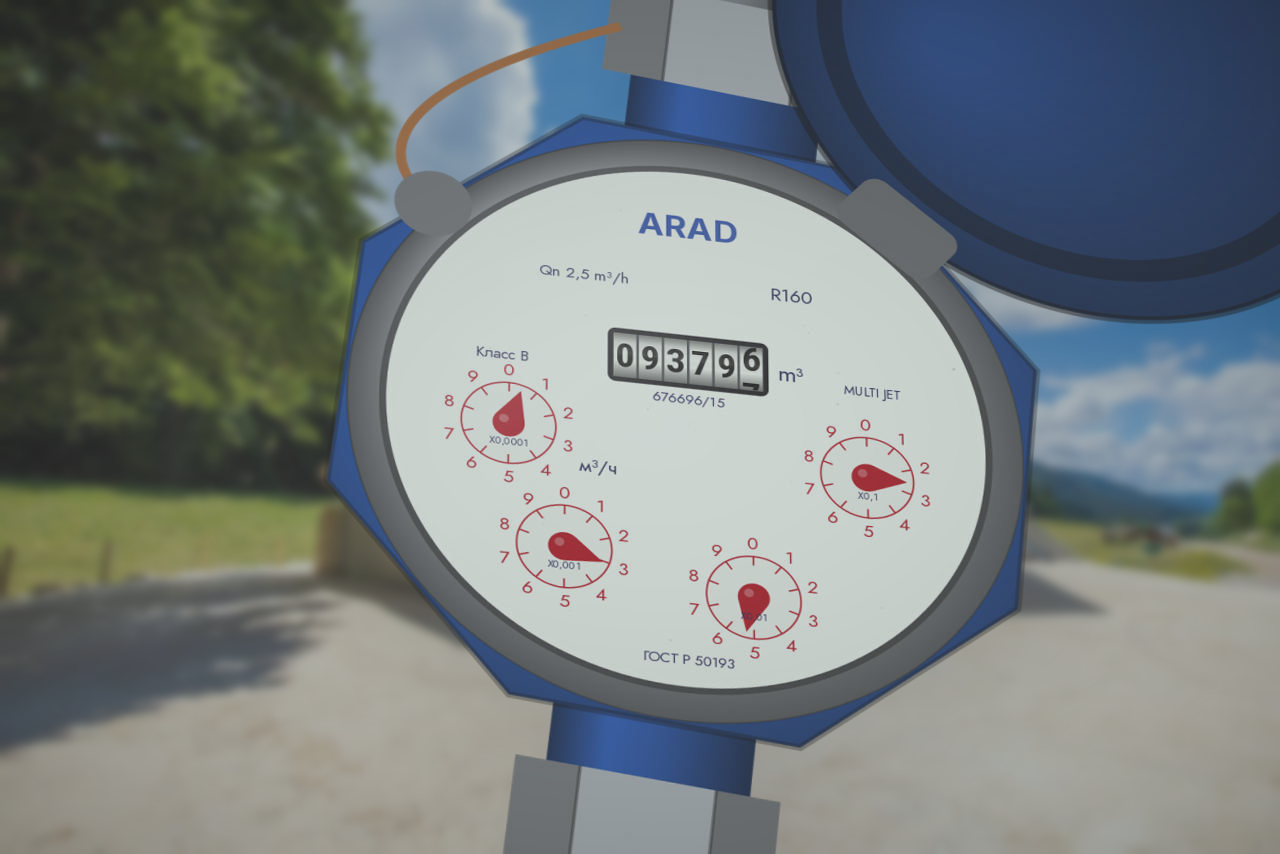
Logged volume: 93796.2530 m³
